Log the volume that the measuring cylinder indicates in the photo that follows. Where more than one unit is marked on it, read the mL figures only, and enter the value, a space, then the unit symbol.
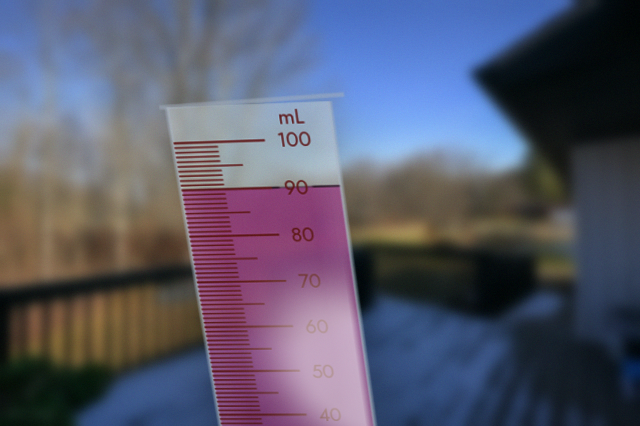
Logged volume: 90 mL
